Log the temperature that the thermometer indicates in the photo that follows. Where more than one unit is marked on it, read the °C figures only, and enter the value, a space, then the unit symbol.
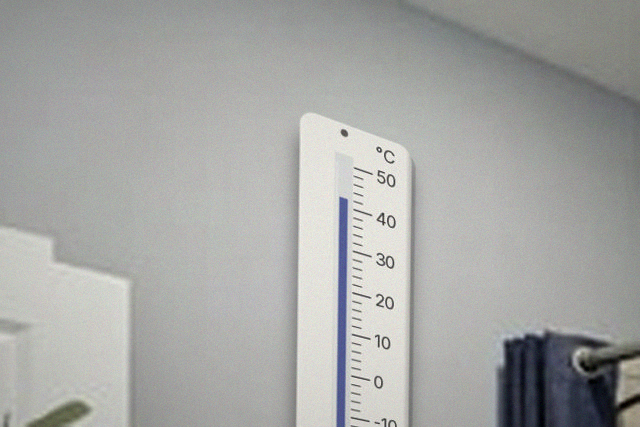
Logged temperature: 42 °C
